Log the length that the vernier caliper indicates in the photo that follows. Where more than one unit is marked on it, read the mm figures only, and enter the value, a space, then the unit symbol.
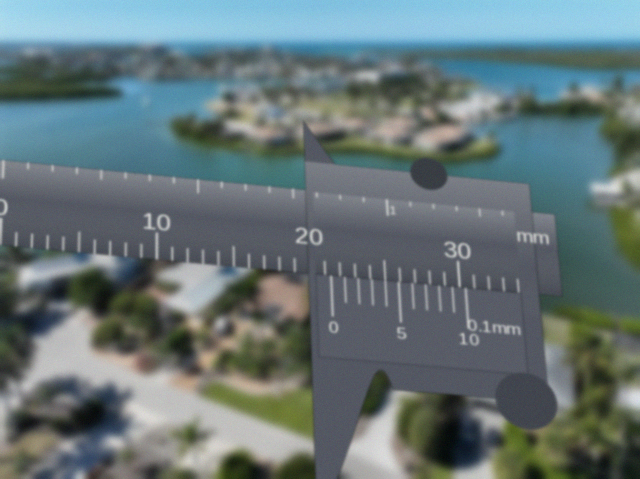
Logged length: 21.4 mm
